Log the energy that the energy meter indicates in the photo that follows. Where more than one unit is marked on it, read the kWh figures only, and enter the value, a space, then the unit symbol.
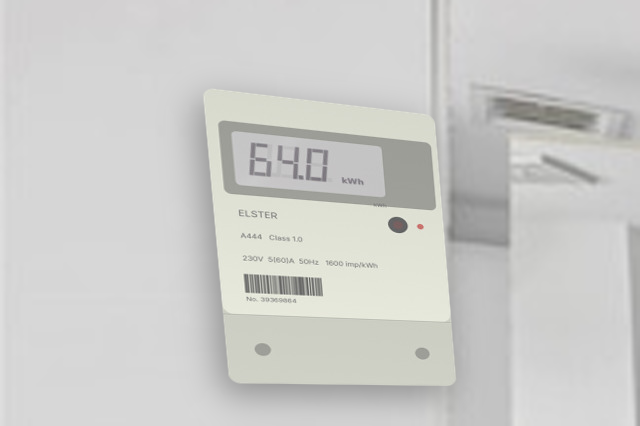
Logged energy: 64.0 kWh
